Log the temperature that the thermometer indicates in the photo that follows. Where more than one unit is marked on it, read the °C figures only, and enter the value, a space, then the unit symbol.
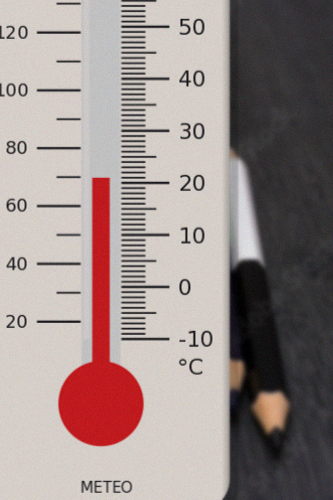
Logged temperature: 21 °C
